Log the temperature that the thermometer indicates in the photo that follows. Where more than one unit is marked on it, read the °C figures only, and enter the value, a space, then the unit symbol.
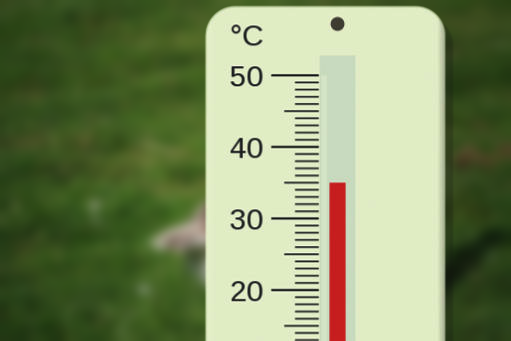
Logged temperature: 35 °C
